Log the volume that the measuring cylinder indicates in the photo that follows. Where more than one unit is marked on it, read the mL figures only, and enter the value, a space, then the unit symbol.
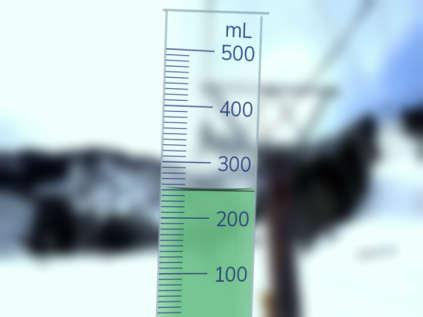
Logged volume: 250 mL
